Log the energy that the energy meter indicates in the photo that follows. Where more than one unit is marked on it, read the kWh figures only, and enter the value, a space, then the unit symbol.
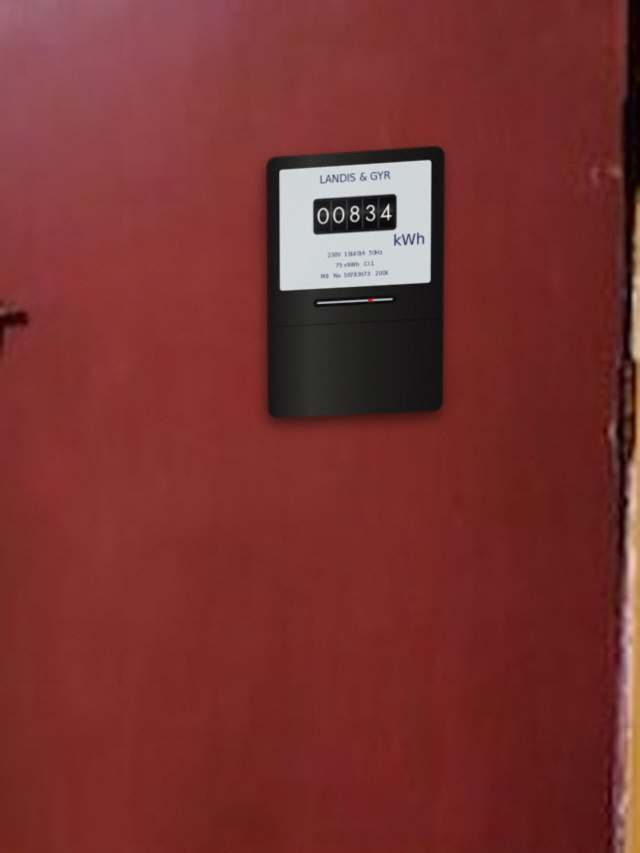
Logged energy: 834 kWh
